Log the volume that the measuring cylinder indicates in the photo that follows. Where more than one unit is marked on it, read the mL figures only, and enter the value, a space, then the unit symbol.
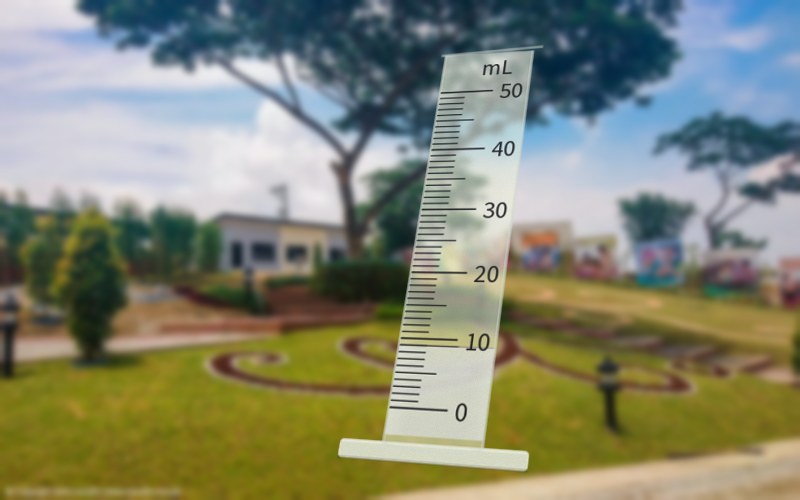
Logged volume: 9 mL
